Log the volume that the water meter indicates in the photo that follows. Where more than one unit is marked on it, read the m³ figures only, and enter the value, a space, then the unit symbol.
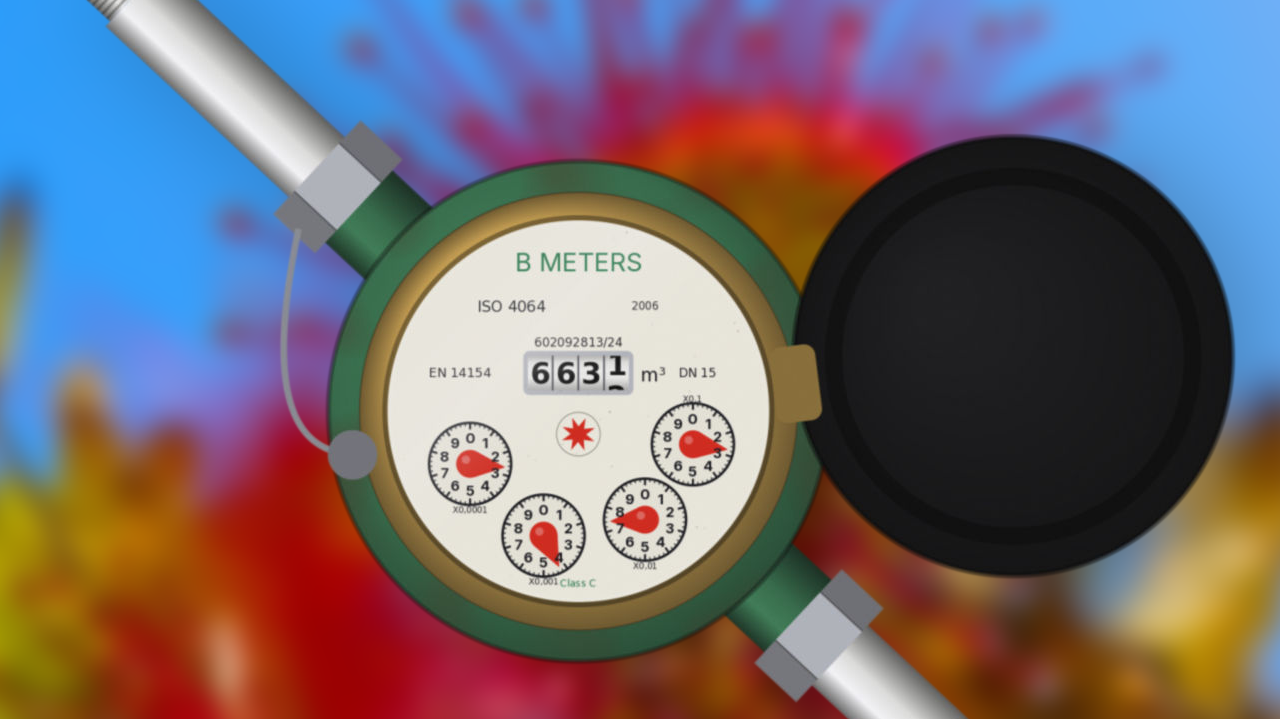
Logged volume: 6631.2742 m³
